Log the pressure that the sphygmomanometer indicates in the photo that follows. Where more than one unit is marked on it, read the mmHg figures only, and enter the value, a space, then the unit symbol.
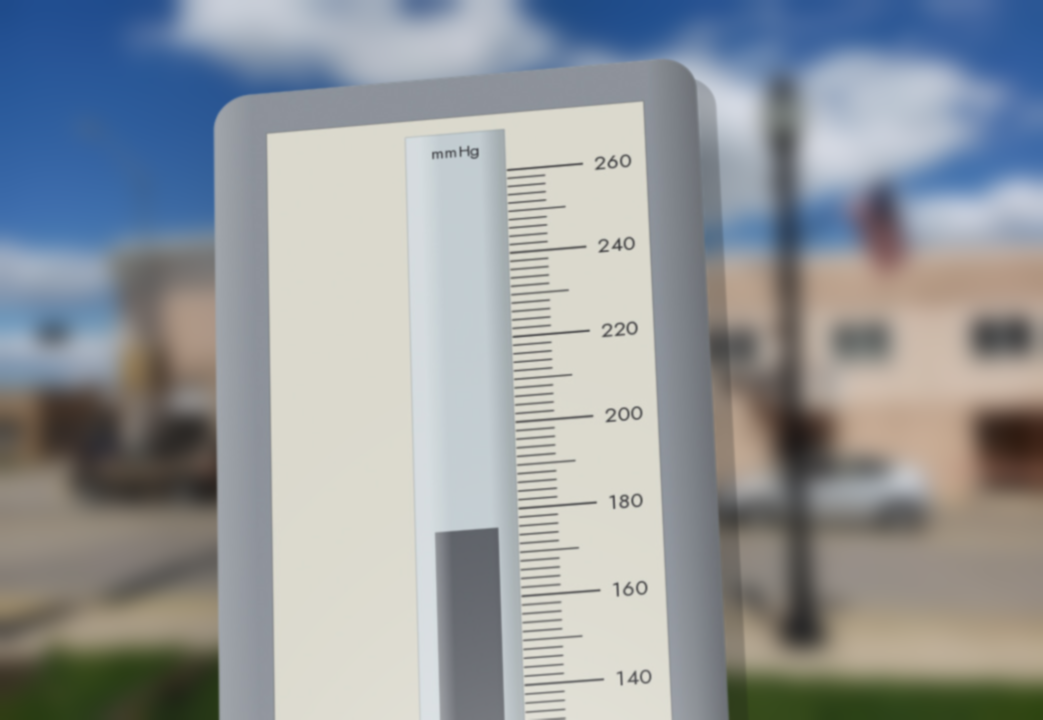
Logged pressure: 176 mmHg
